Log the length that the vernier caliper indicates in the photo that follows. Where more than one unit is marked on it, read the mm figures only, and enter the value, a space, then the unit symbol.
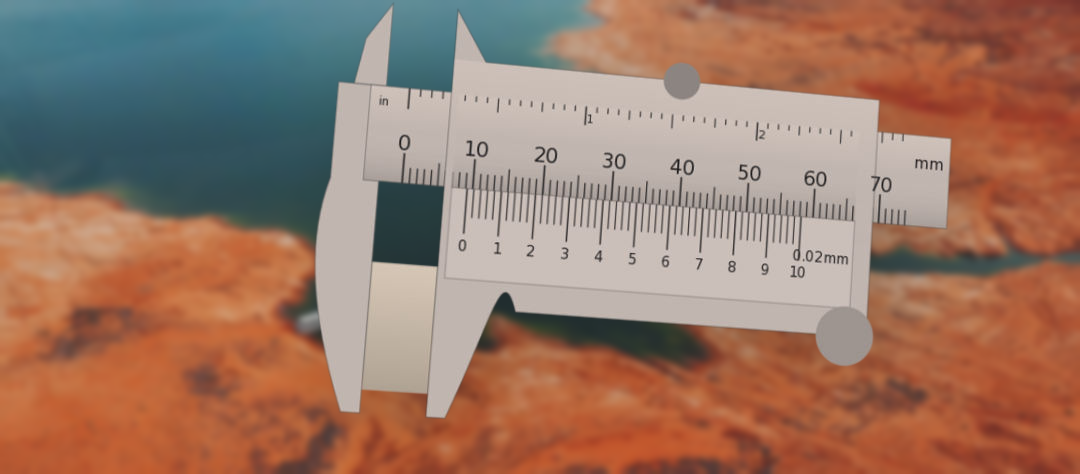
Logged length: 9.2 mm
